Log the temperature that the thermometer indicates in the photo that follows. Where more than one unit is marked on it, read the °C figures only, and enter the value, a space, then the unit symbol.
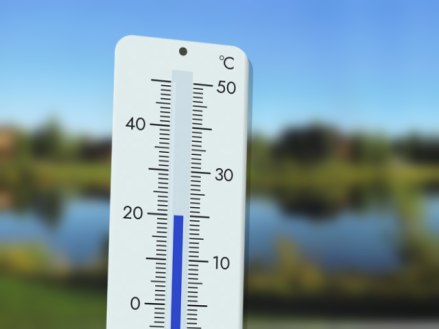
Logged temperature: 20 °C
